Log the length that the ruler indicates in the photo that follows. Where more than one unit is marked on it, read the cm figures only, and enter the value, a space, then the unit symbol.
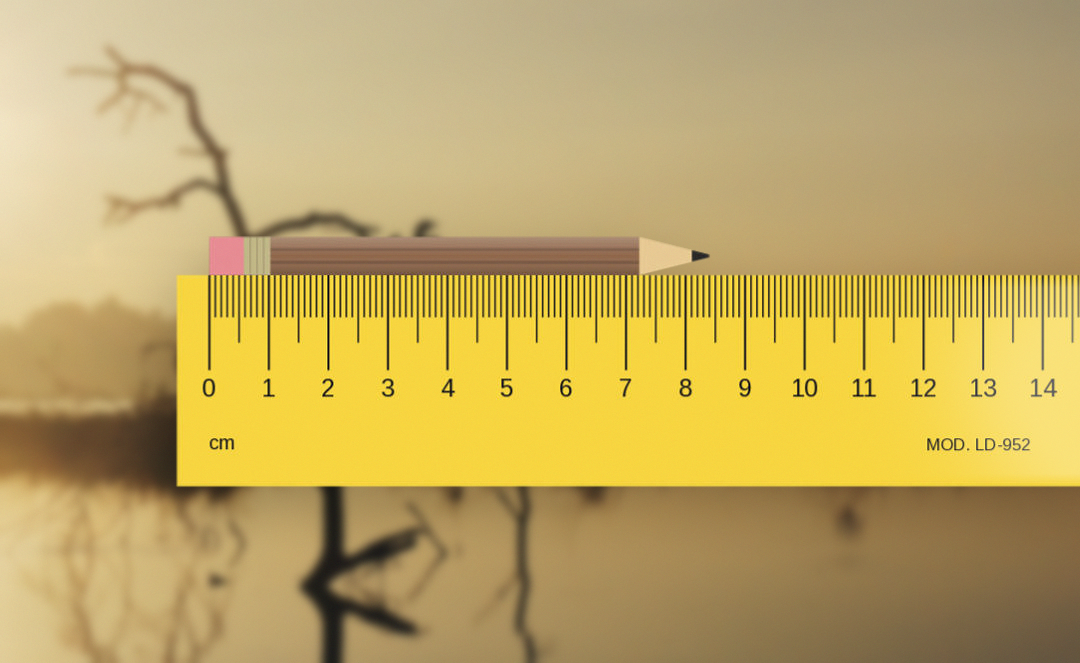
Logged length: 8.4 cm
